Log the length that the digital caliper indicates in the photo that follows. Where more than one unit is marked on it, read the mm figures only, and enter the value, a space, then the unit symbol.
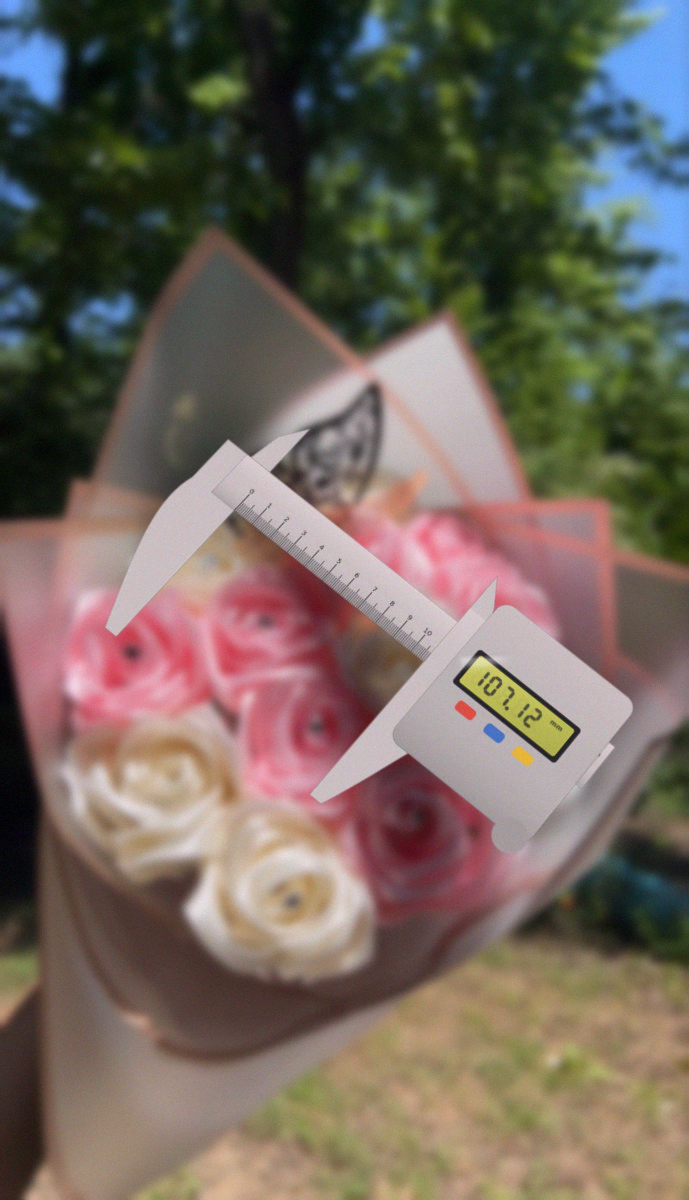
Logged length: 107.12 mm
